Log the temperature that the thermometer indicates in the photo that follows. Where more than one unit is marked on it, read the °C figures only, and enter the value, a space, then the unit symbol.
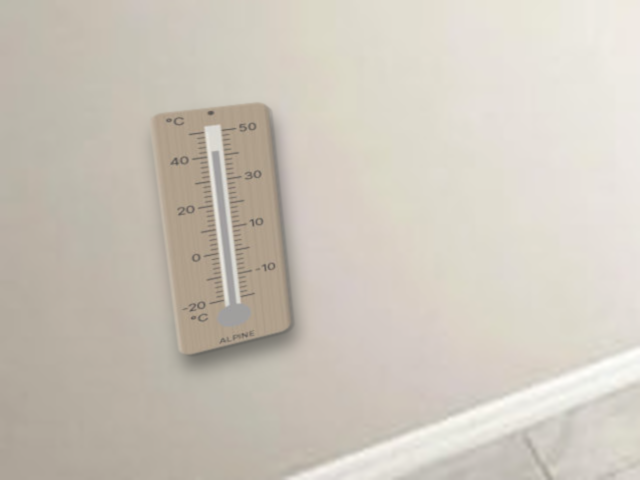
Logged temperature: 42 °C
